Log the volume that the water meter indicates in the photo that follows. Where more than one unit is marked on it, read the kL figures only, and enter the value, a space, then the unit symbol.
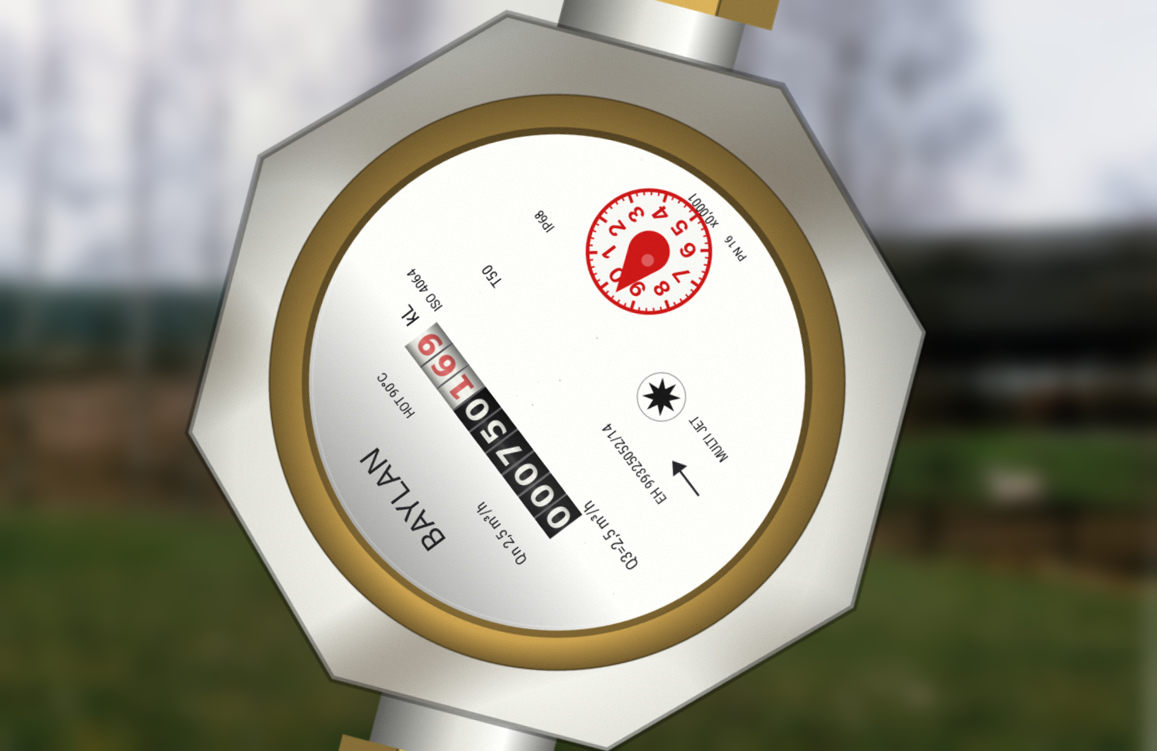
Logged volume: 750.1689 kL
